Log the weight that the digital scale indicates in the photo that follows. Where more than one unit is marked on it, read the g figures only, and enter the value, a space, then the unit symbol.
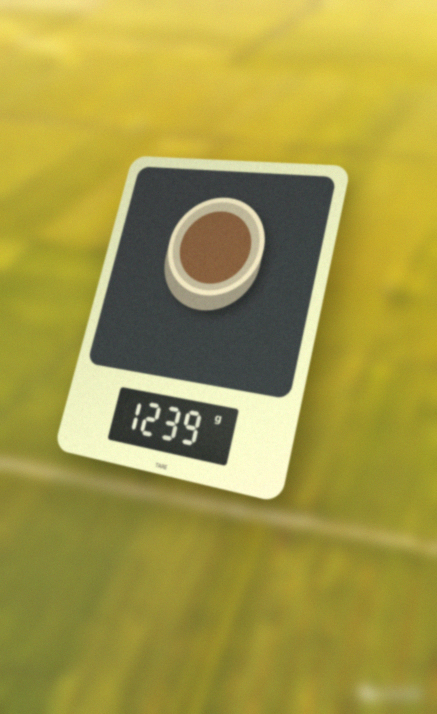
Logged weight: 1239 g
